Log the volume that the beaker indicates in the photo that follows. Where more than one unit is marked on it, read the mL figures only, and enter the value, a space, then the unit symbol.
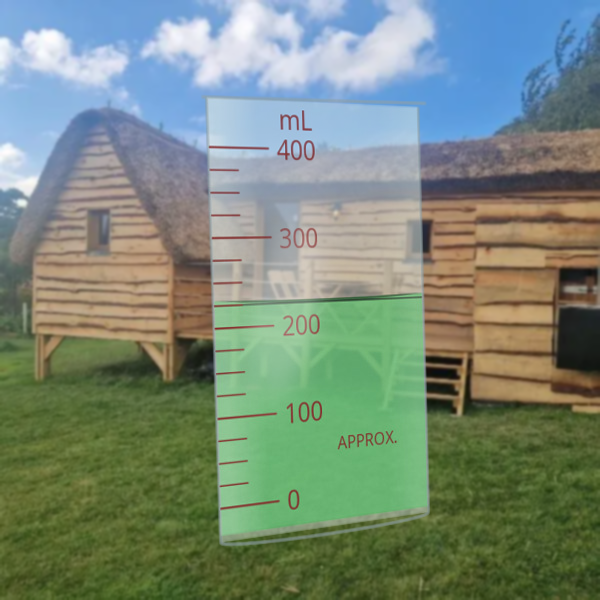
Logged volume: 225 mL
